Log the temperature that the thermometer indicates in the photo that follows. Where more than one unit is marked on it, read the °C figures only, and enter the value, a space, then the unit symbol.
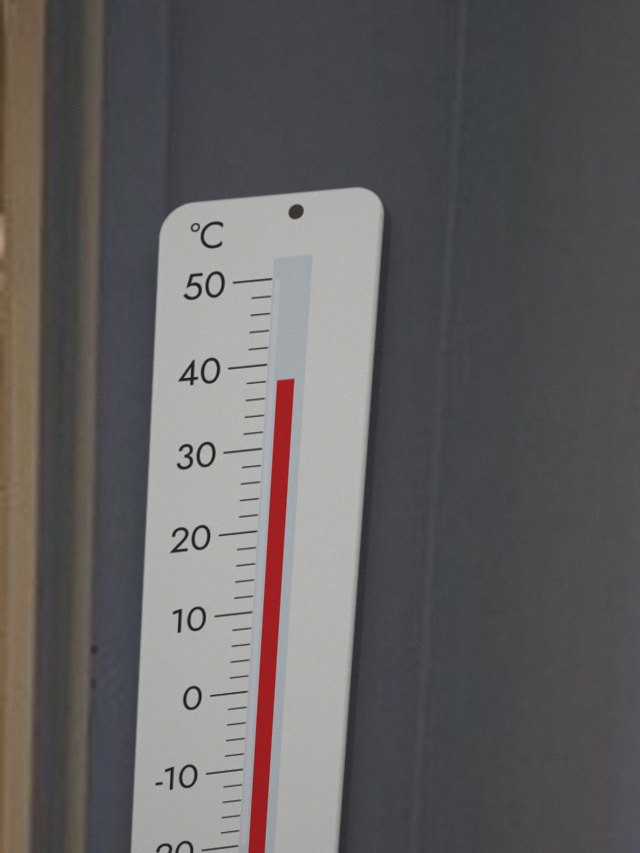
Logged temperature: 38 °C
